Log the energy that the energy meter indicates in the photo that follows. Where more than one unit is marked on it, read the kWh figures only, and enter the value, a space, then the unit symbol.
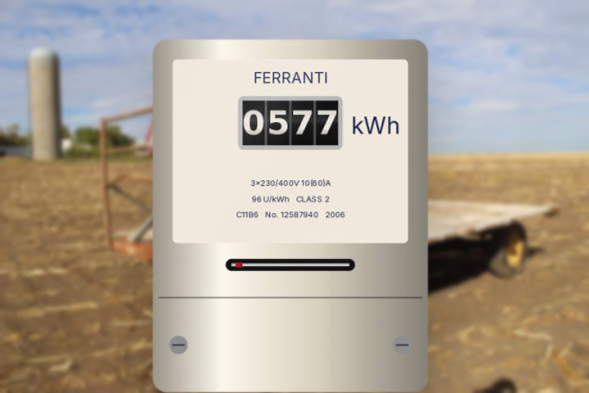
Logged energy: 577 kWh
